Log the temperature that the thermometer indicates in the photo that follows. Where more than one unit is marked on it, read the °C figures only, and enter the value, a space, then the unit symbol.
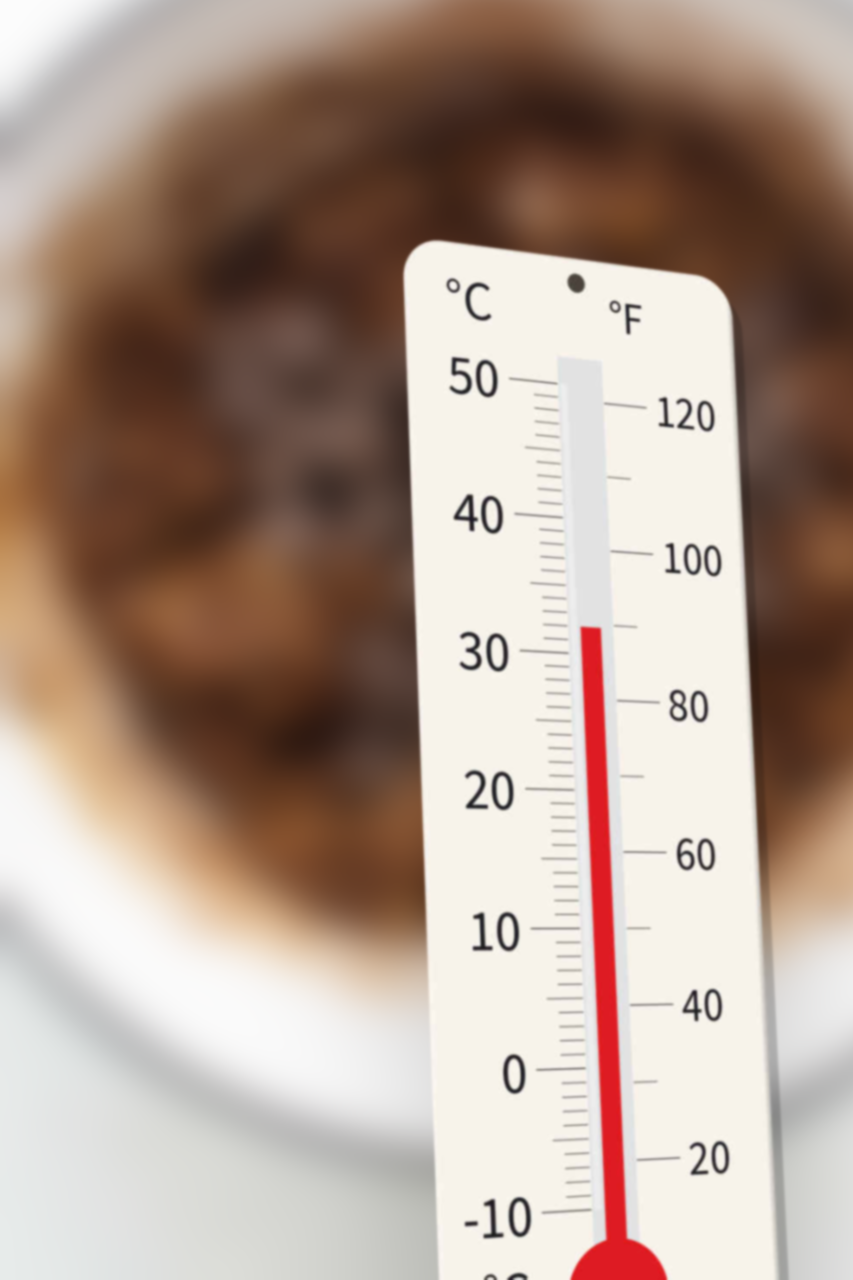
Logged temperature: 32 °C
